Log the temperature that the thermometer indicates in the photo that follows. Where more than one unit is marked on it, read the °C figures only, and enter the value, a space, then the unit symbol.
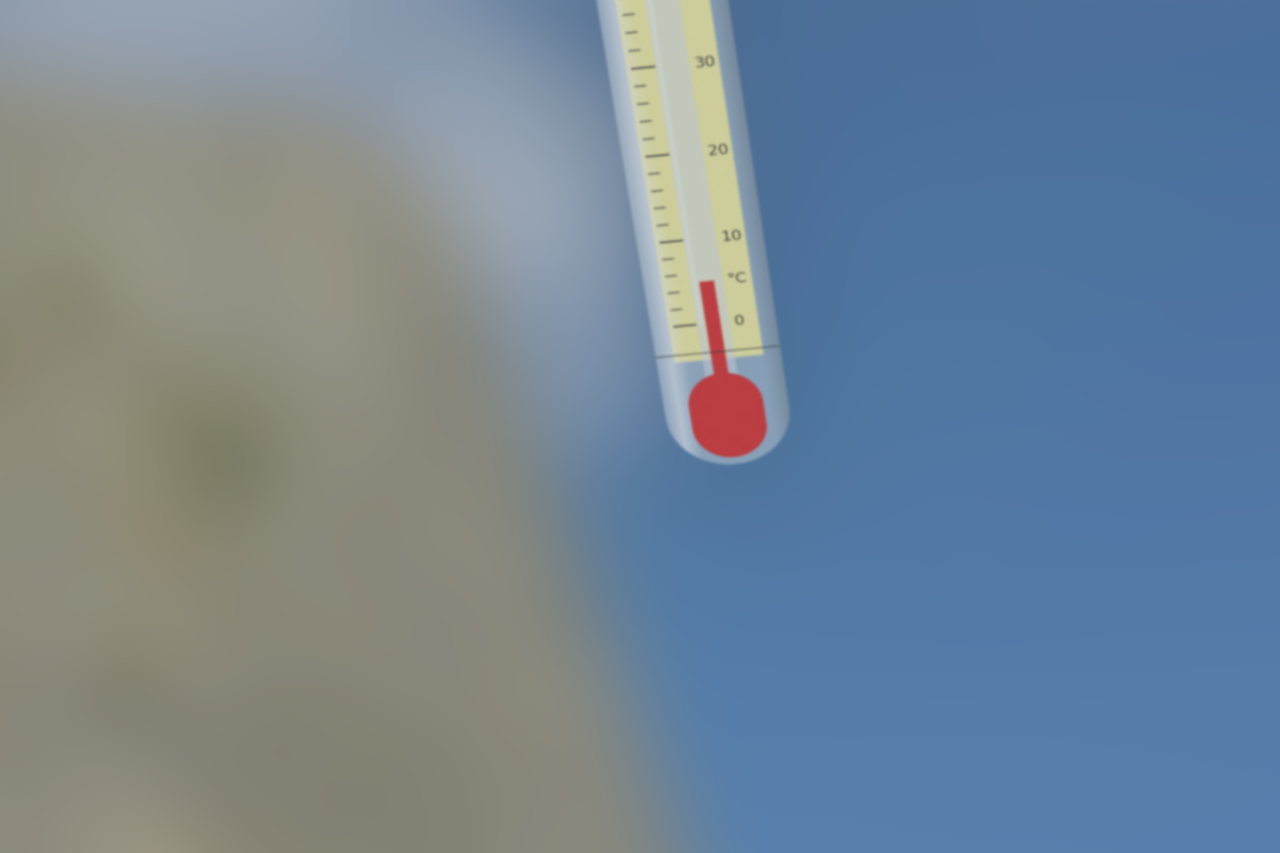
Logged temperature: 5 °C
